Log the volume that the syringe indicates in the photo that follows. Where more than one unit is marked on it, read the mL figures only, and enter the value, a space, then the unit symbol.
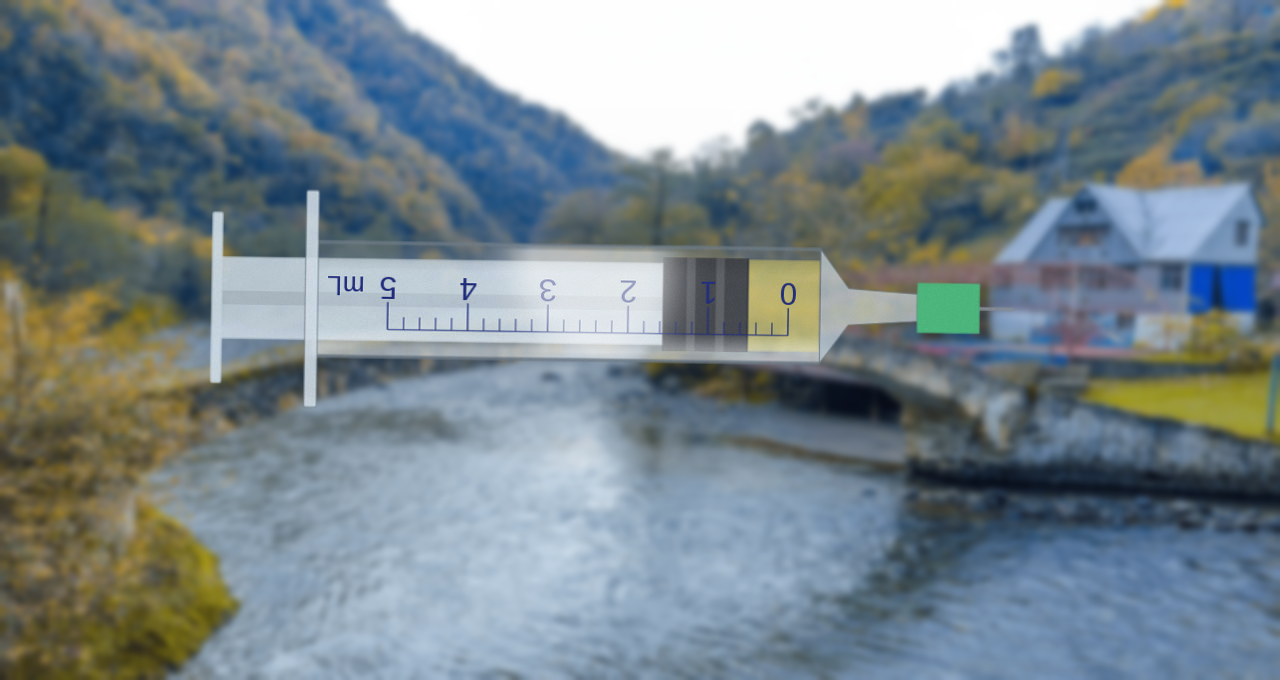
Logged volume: 0.5 mL
